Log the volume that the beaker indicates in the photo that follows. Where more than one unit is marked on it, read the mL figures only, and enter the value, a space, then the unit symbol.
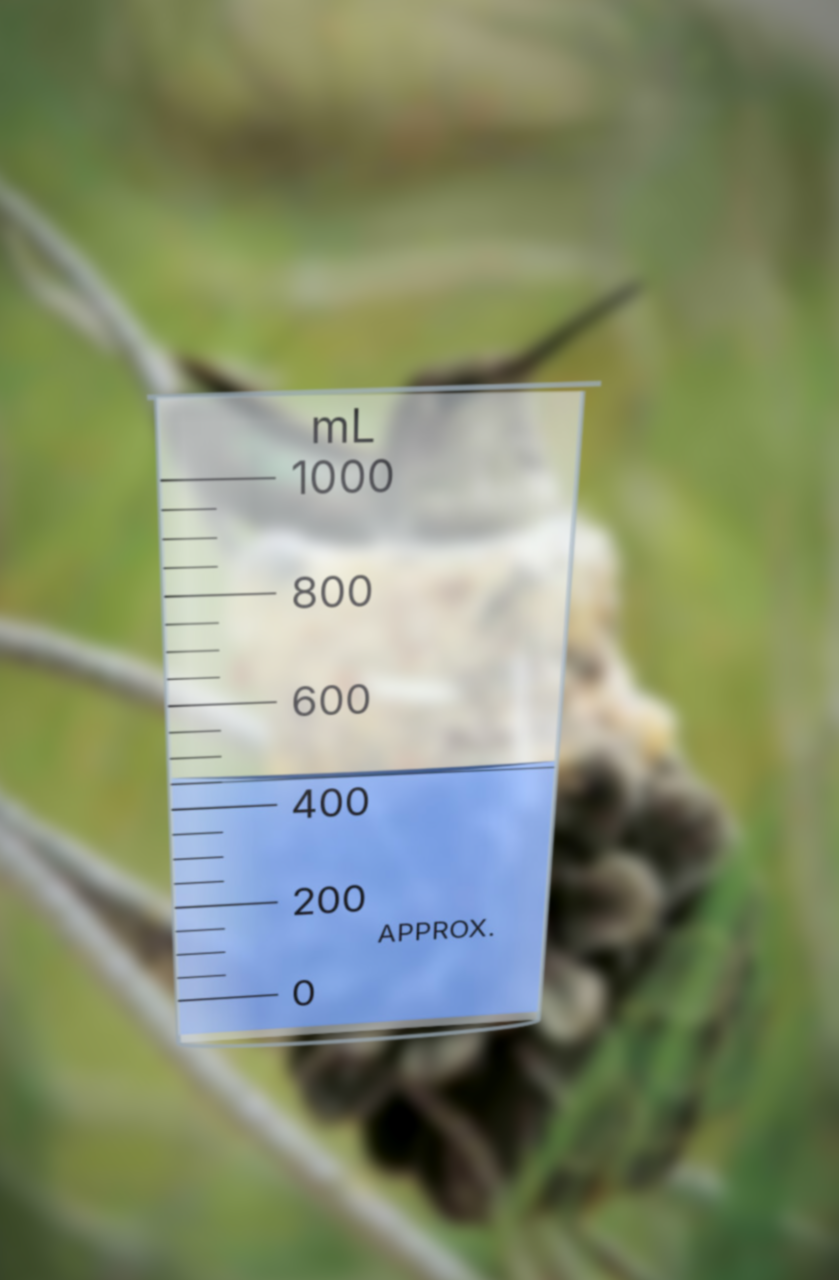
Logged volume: 450 mL
